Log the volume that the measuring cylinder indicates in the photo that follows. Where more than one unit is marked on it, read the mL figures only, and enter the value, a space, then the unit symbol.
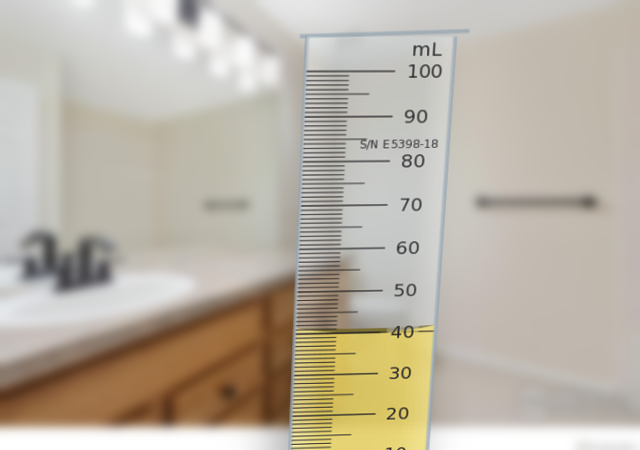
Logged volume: 40 mL
